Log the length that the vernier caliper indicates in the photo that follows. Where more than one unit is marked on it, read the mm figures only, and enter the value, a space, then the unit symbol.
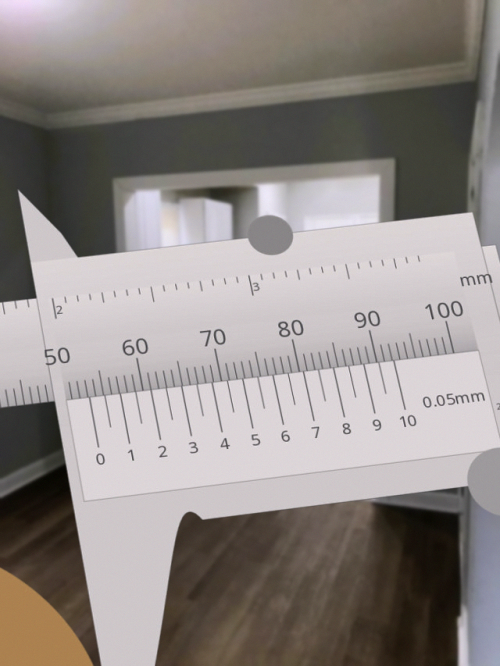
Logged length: 53.2 mm
